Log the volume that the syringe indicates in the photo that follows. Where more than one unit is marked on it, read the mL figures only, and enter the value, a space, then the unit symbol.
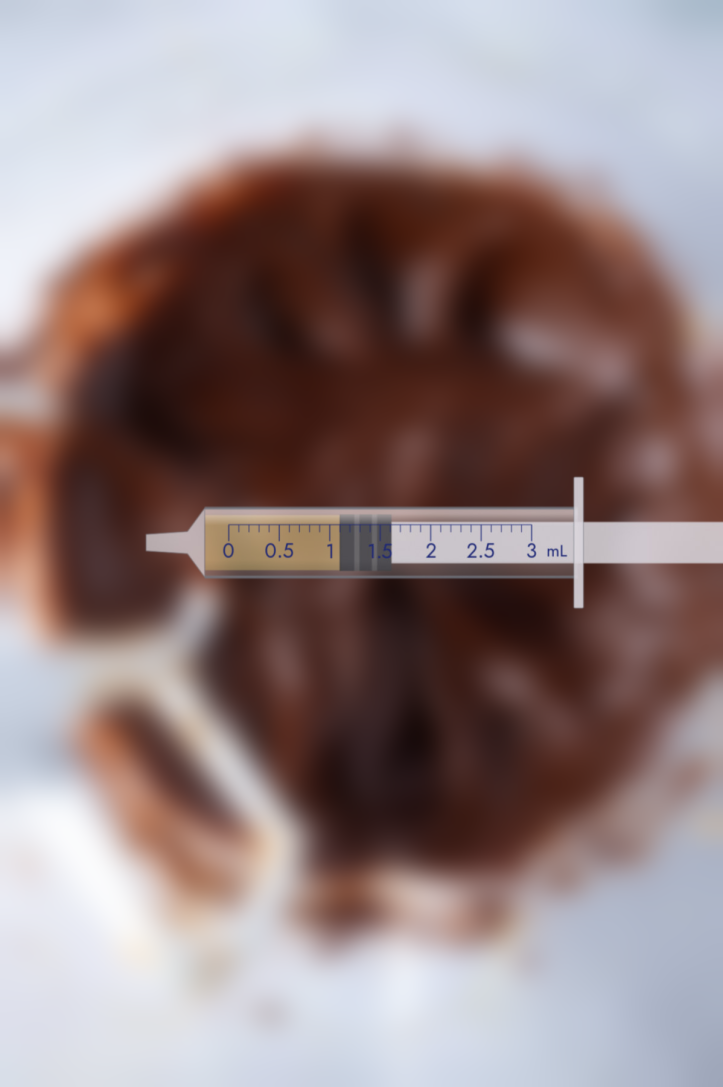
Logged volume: 1.1 mL
